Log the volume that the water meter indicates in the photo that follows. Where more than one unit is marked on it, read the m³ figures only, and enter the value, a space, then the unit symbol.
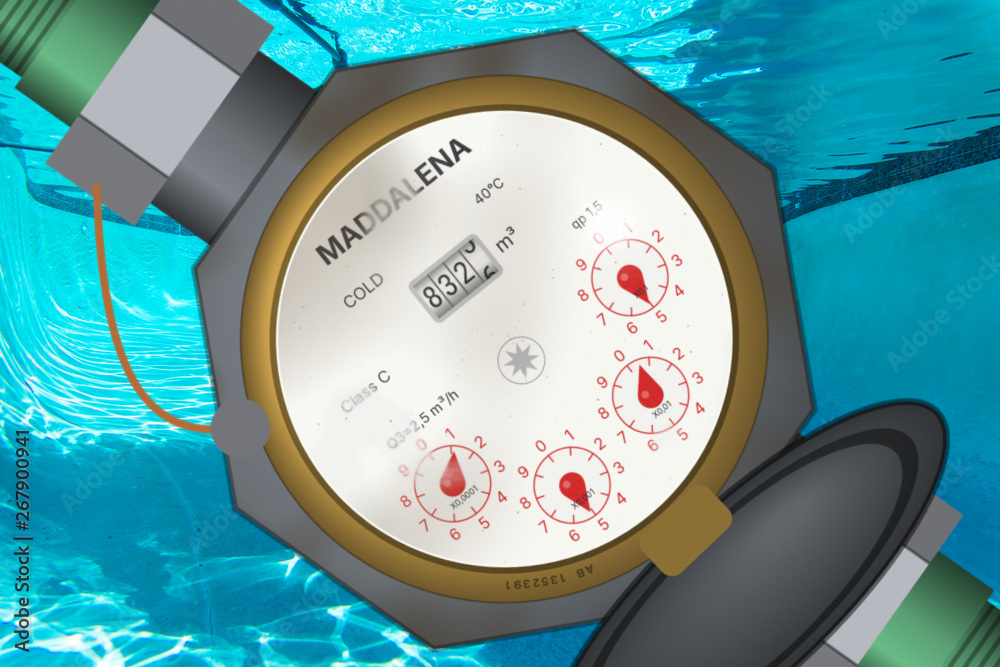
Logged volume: 8325.5051 m³
